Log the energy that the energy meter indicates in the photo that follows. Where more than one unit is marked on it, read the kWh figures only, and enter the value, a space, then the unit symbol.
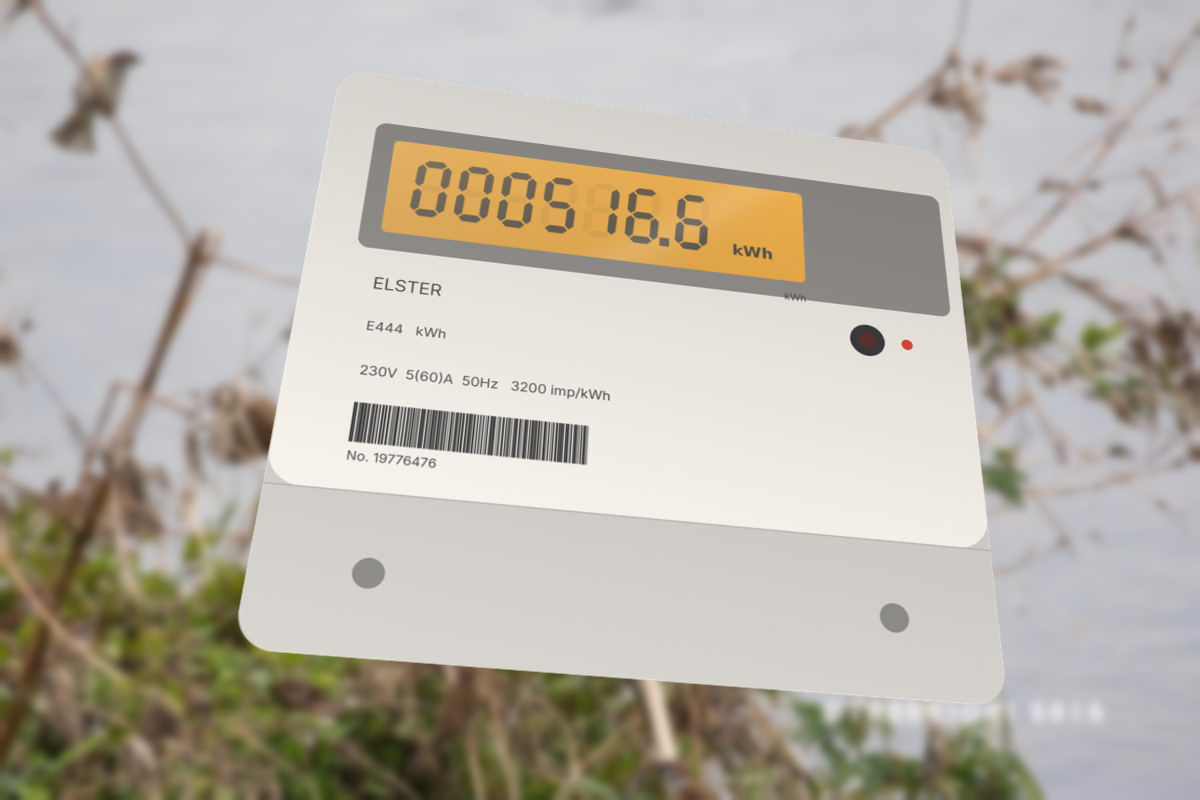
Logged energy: 516.6 kWh
